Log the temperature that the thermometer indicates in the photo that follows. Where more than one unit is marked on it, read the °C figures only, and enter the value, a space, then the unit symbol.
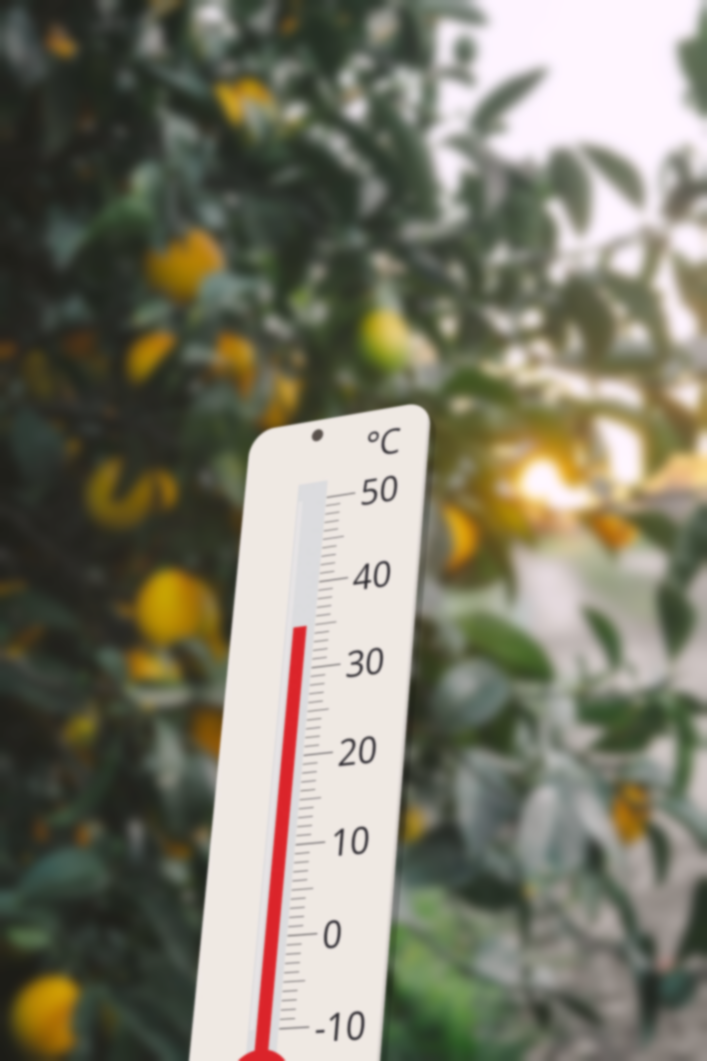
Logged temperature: 35 °C
